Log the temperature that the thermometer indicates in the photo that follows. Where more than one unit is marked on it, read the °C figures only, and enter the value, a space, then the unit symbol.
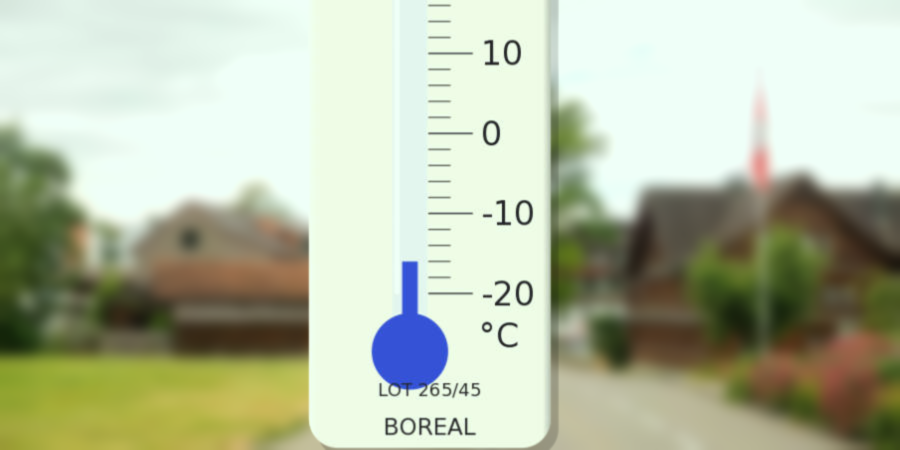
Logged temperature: -16 °C
